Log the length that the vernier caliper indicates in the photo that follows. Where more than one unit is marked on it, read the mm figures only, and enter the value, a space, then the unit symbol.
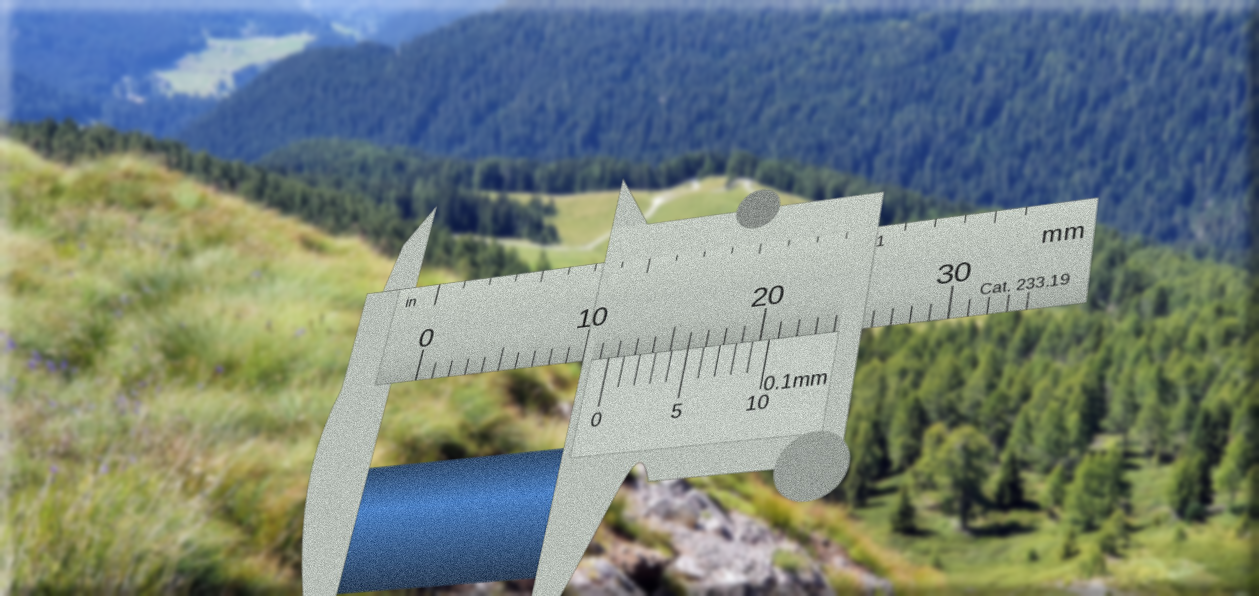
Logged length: 11.5 mm
